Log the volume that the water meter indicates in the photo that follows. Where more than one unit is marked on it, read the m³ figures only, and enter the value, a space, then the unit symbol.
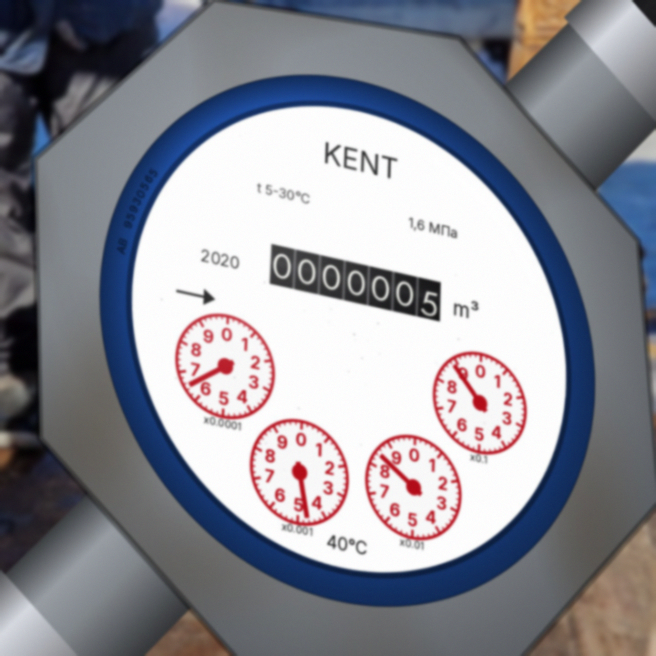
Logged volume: 4.8846 m³
